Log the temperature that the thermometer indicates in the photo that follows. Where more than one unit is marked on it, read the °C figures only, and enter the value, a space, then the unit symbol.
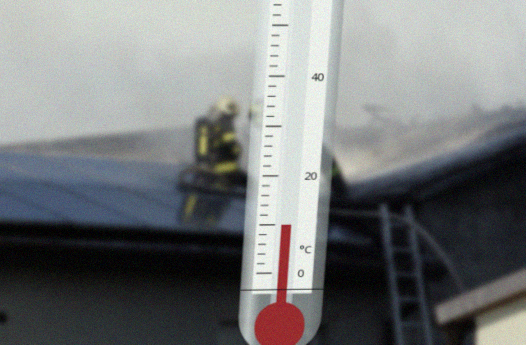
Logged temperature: 10 °C
